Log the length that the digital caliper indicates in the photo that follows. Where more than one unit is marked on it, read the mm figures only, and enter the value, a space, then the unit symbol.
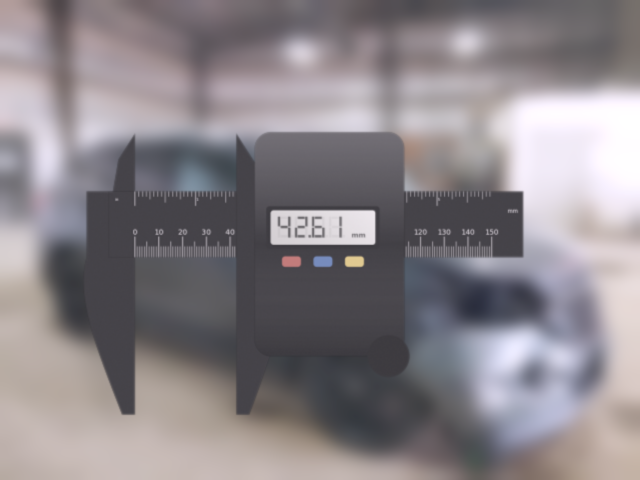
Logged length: 42.61 mm
